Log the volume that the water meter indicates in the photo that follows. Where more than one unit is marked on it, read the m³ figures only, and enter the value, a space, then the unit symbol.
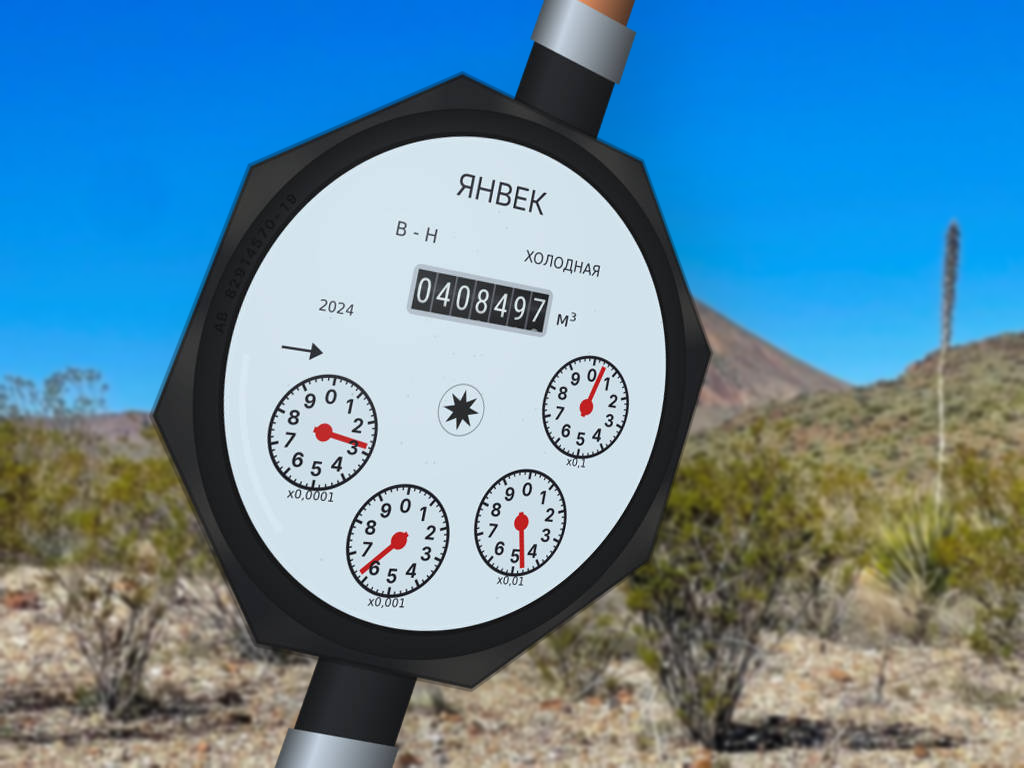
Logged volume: 408497.0462 m³
